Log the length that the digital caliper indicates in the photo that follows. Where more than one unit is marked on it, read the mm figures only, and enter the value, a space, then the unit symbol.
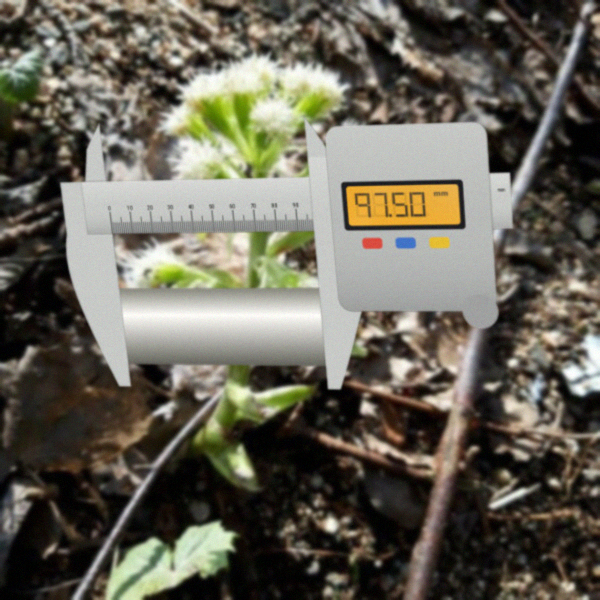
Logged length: 97.50 mm
